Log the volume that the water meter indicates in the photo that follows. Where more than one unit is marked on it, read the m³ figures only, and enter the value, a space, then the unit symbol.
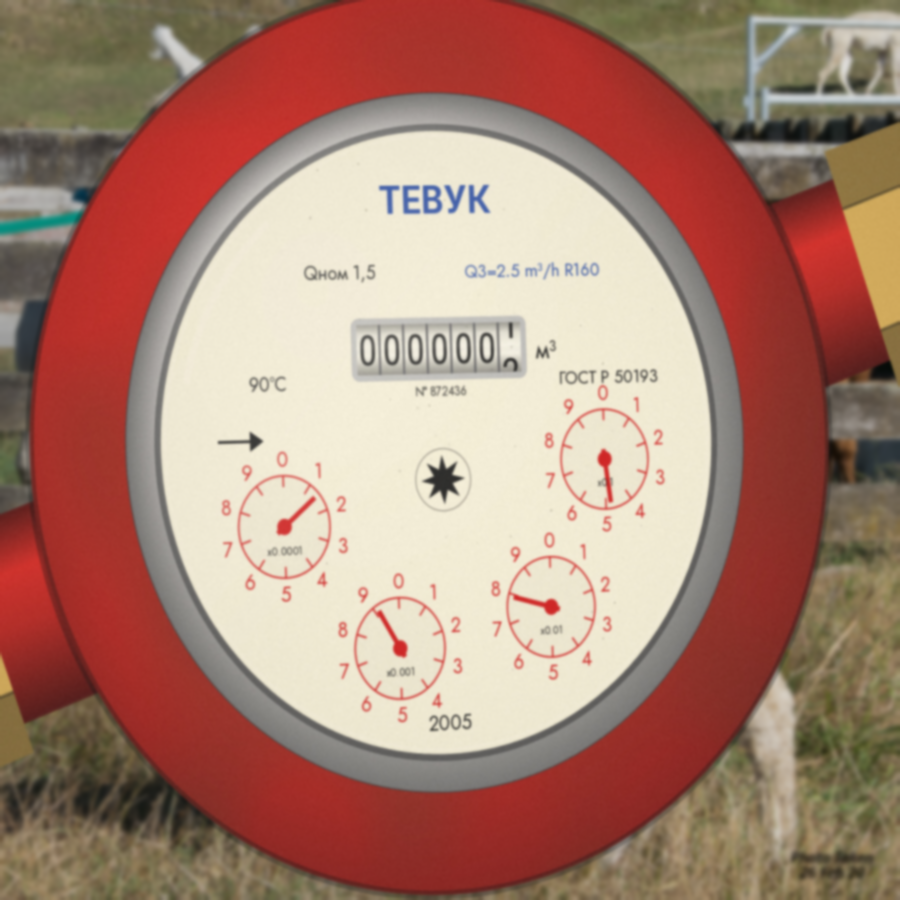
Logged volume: 1.4791 m³
